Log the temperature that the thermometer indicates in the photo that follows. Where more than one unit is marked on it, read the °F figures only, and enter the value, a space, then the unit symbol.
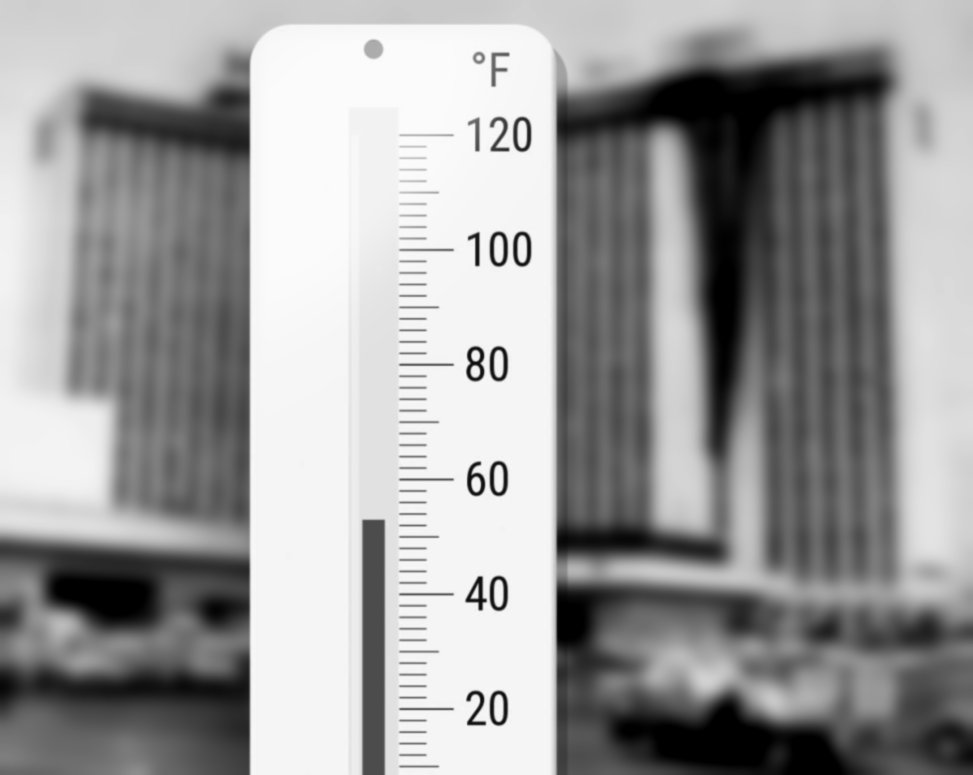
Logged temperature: 53 °F
